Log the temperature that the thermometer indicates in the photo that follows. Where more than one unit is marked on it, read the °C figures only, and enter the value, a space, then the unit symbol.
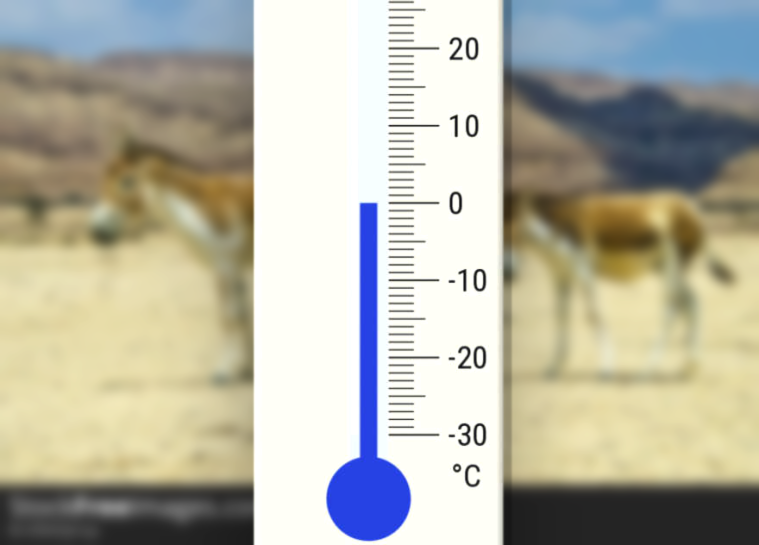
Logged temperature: 0 °C
